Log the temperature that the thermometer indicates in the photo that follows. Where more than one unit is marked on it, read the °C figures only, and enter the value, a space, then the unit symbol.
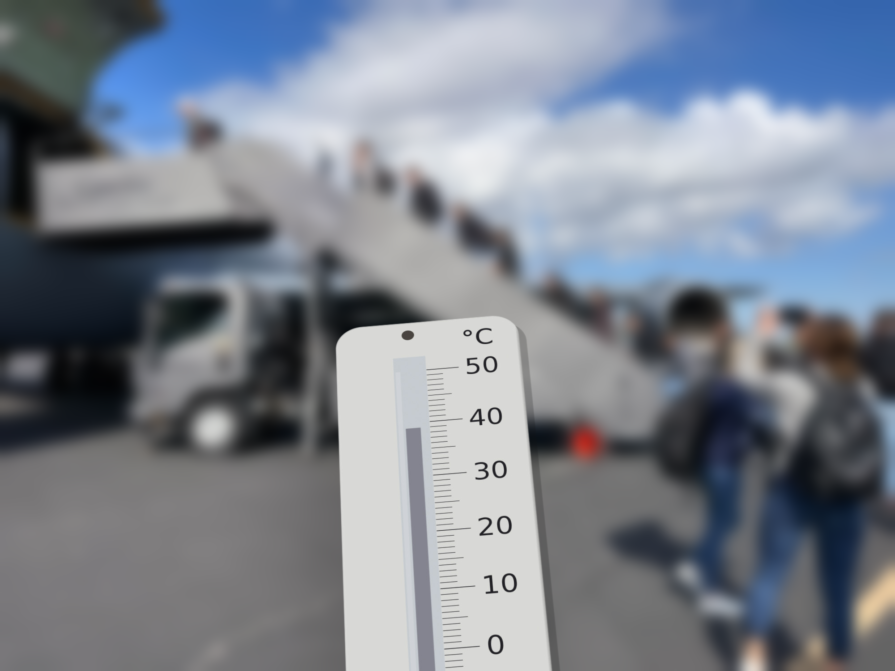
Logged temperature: 39 °C
